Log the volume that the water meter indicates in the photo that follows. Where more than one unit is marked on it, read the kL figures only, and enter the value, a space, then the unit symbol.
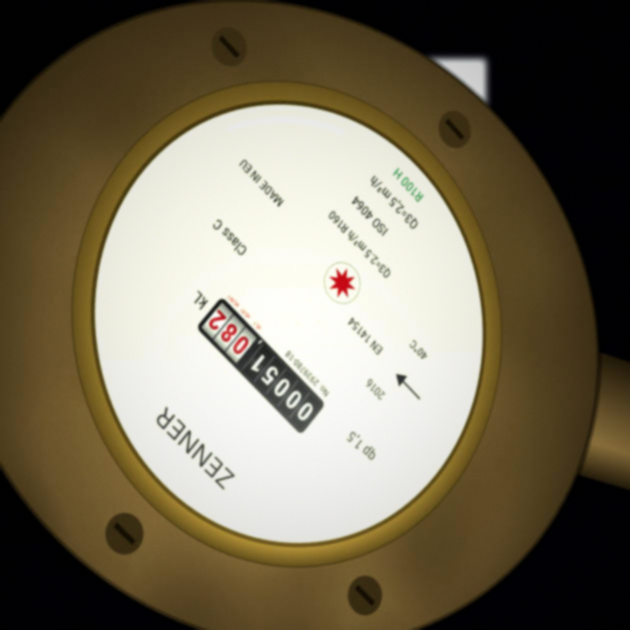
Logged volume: 51.082 kL
